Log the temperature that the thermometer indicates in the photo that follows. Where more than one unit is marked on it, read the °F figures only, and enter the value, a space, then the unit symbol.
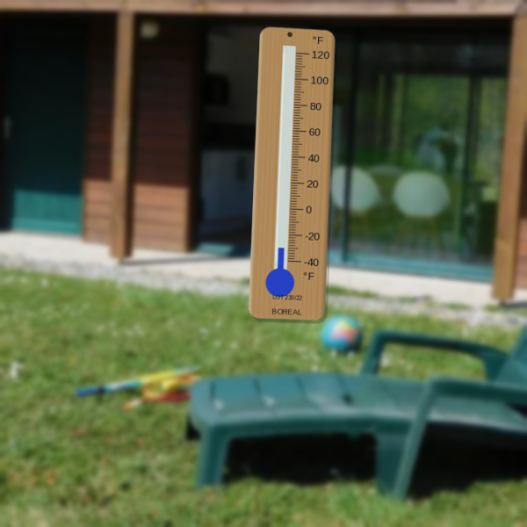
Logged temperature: -30 °F
